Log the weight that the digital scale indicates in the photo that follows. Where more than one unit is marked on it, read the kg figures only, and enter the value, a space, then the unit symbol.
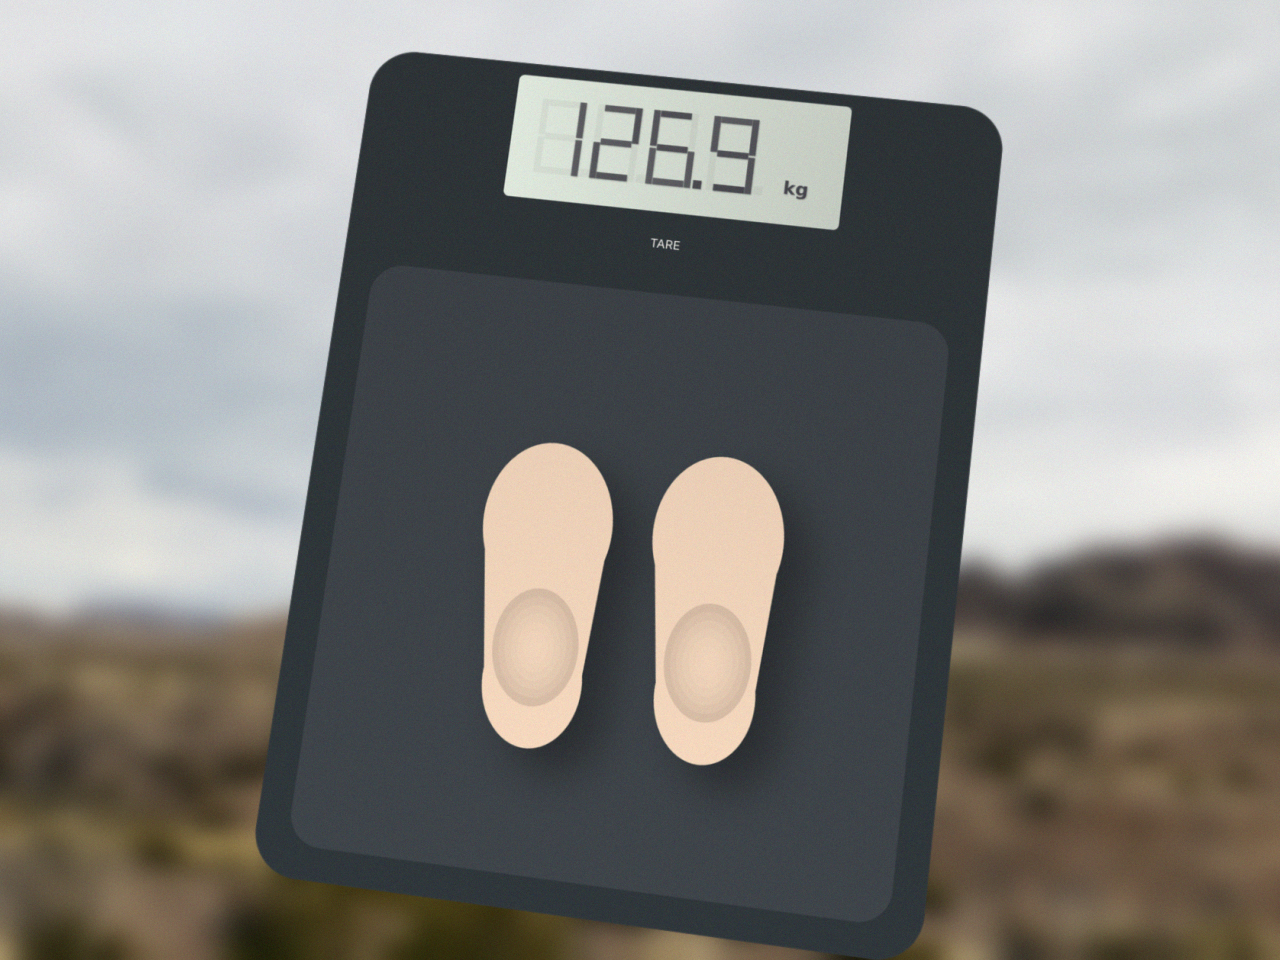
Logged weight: 126.9 kg
